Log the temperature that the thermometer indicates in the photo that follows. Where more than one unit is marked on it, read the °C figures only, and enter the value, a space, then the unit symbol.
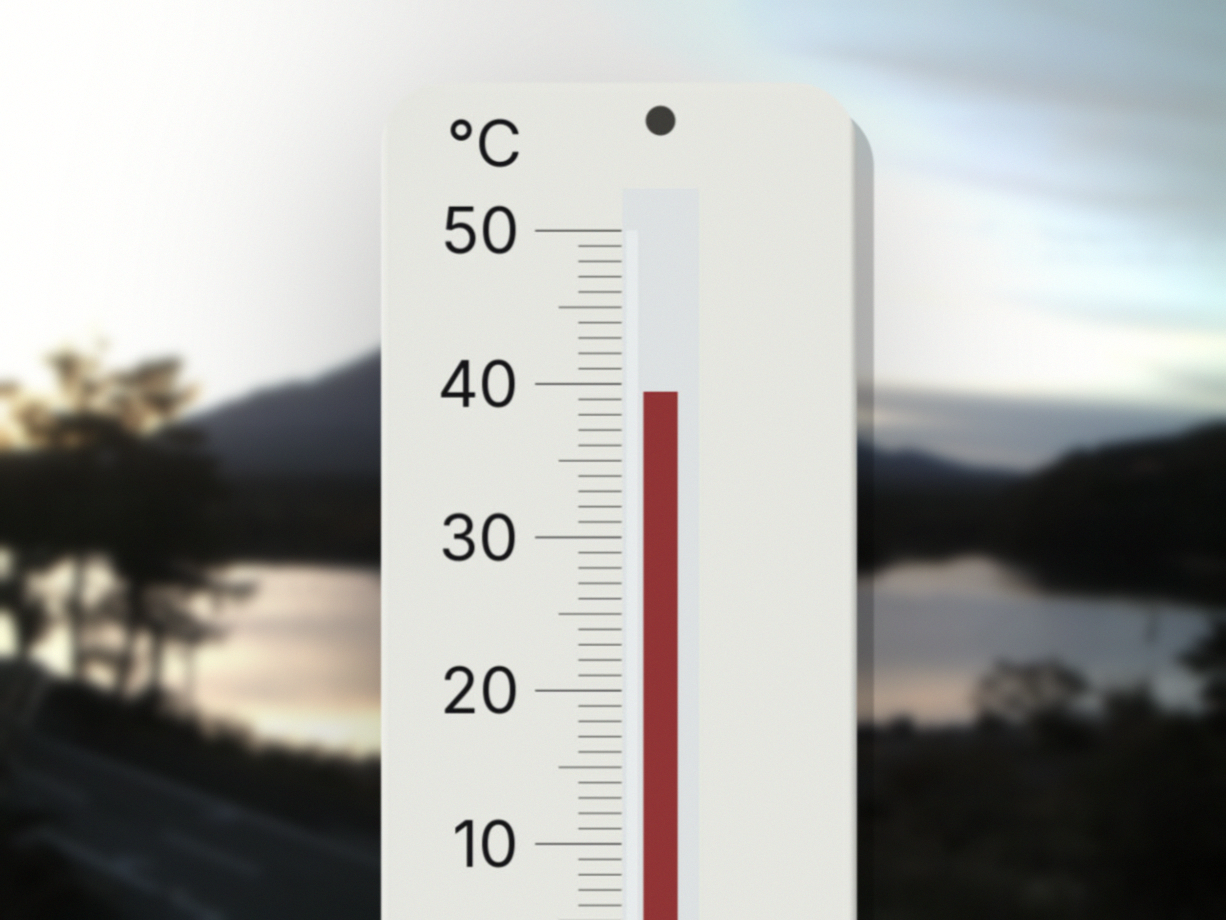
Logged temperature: 39.5 °C
